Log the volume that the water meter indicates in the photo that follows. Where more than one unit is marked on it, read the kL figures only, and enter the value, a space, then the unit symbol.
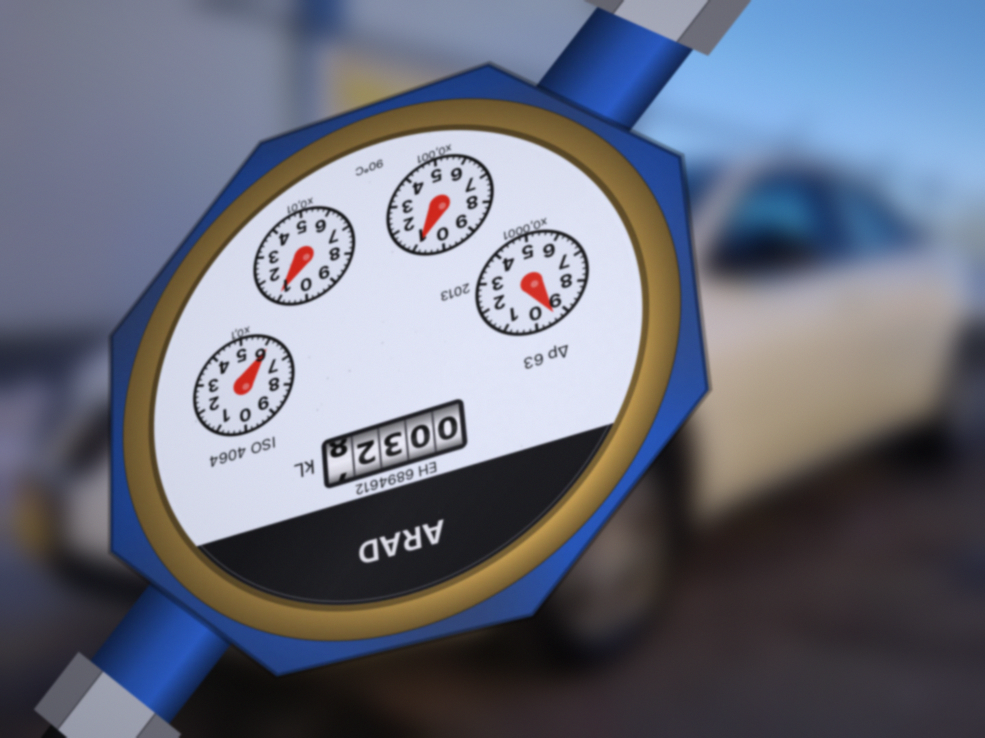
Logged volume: 327.6109 kL
